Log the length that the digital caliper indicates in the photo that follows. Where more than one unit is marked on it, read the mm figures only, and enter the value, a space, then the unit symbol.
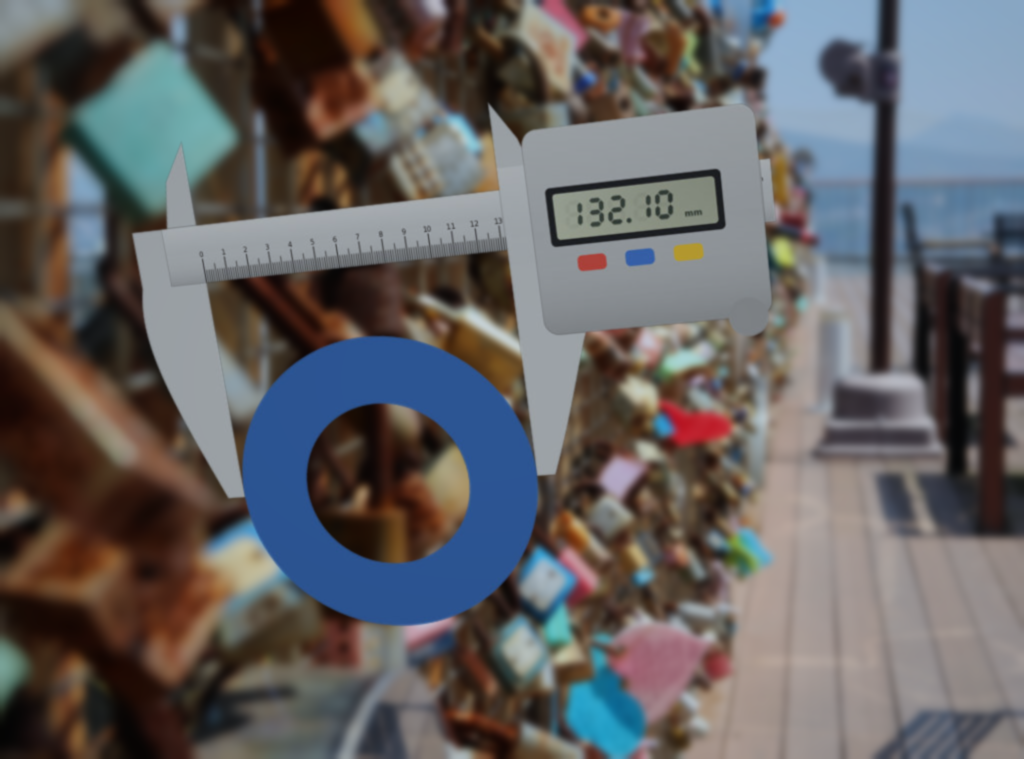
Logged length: 132.10 mm
